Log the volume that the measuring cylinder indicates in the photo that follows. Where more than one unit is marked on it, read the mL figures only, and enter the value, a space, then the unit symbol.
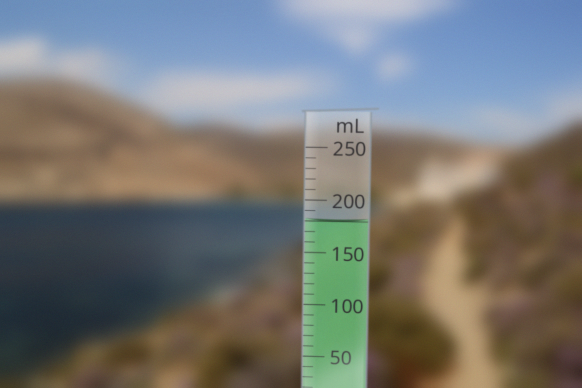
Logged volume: 180 mL
